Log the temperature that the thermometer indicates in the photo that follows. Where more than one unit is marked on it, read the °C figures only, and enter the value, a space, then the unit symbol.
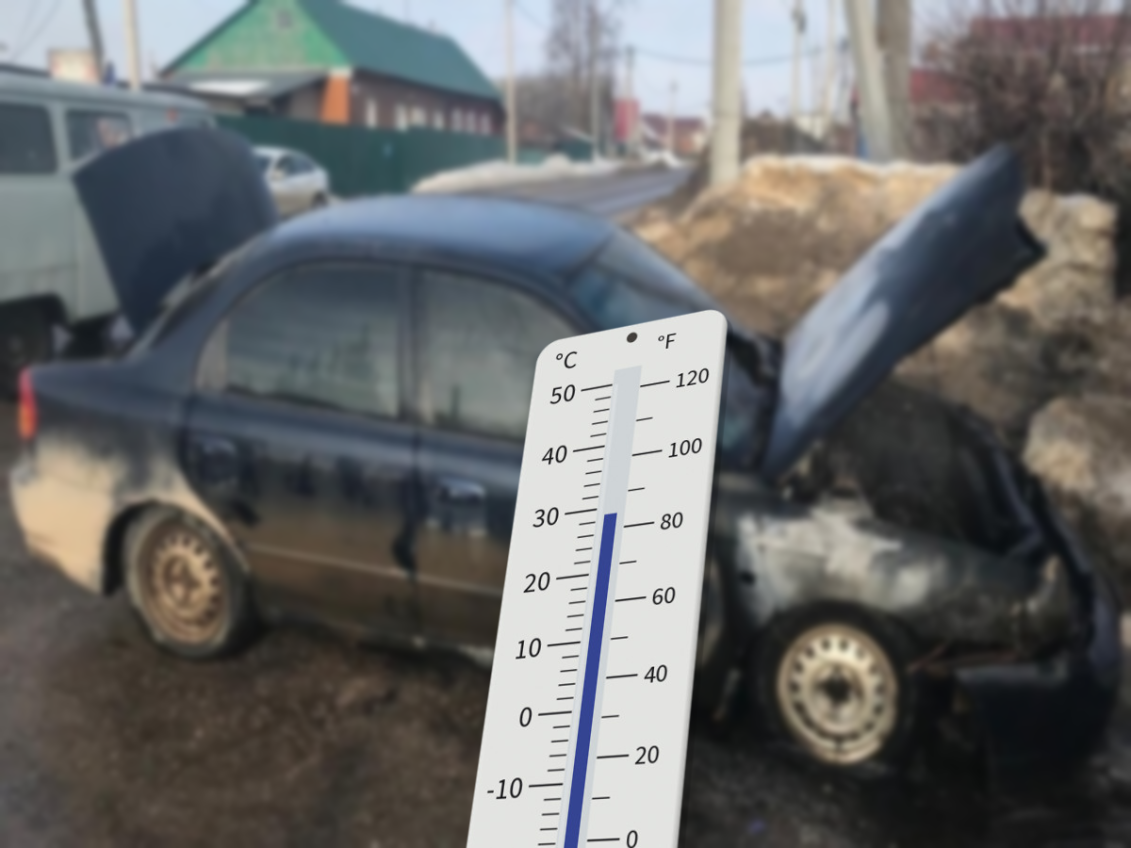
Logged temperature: 29 °C
